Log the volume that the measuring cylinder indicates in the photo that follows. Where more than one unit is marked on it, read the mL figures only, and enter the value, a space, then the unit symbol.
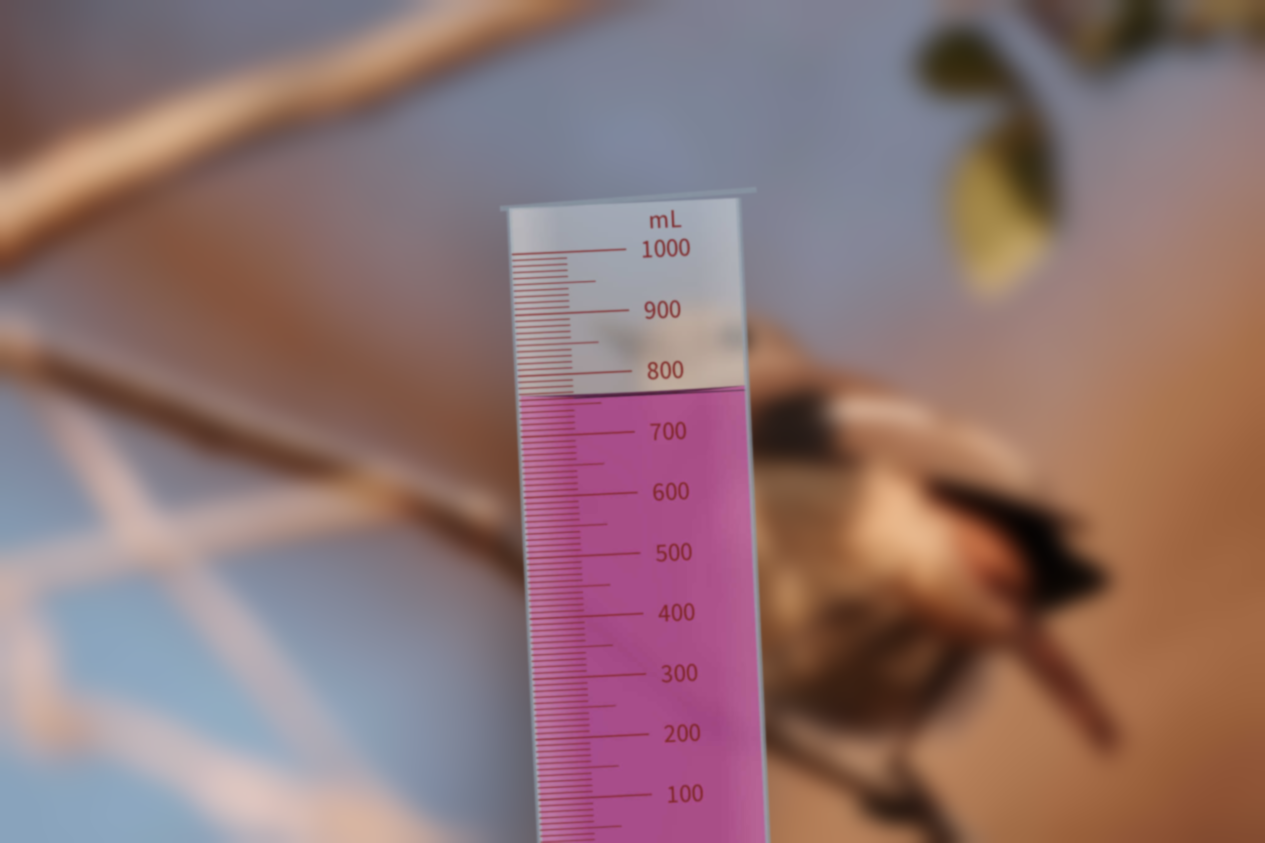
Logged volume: 760 mL
